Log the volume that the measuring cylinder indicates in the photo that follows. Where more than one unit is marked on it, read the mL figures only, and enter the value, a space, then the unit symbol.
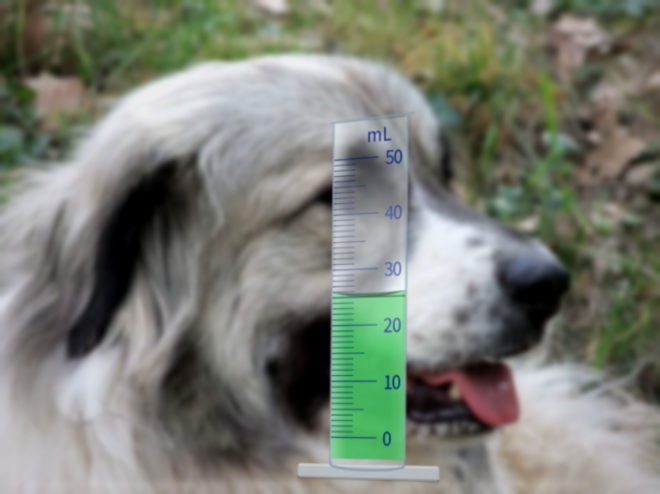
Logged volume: 25 mL
